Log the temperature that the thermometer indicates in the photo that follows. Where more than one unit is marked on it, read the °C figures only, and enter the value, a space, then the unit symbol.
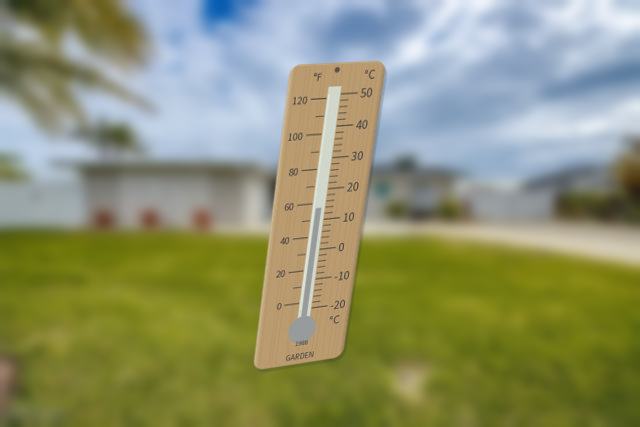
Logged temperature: 14 °C
